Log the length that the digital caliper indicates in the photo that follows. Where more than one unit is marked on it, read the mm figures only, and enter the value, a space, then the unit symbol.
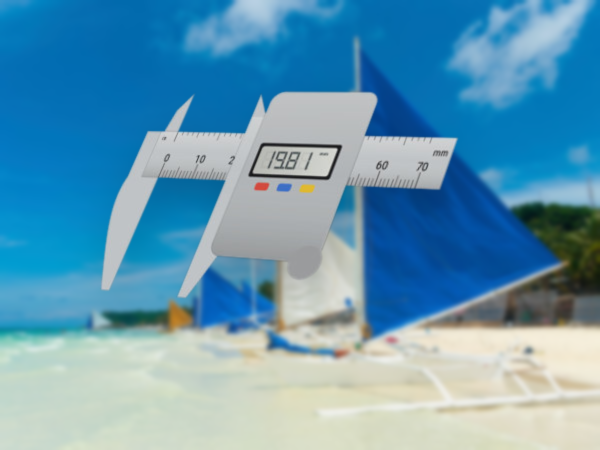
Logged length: 19.81 mm
